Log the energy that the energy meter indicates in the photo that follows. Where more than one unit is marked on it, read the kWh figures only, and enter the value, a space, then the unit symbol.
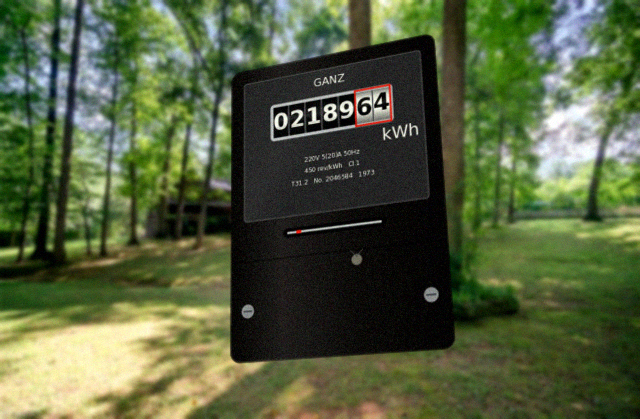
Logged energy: 2189.64 kWh
